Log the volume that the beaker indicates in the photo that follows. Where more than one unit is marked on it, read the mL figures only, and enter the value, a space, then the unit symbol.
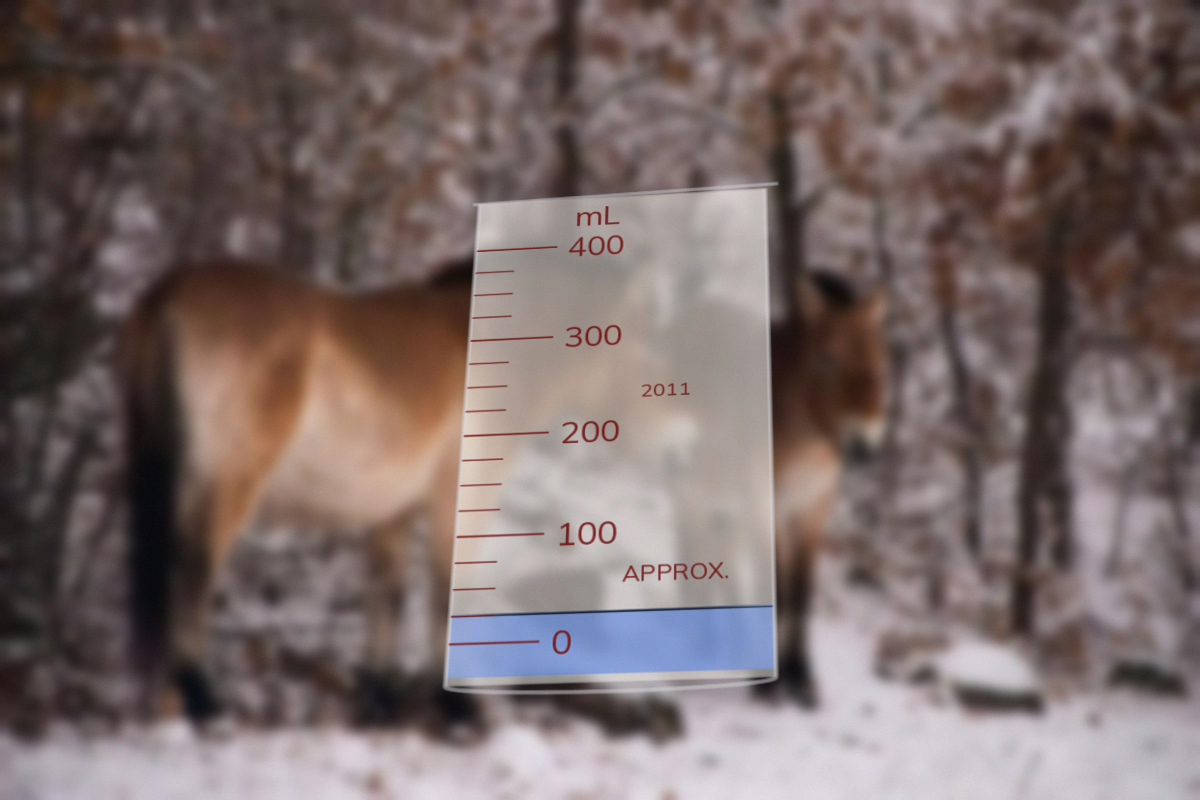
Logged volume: 25 mL
